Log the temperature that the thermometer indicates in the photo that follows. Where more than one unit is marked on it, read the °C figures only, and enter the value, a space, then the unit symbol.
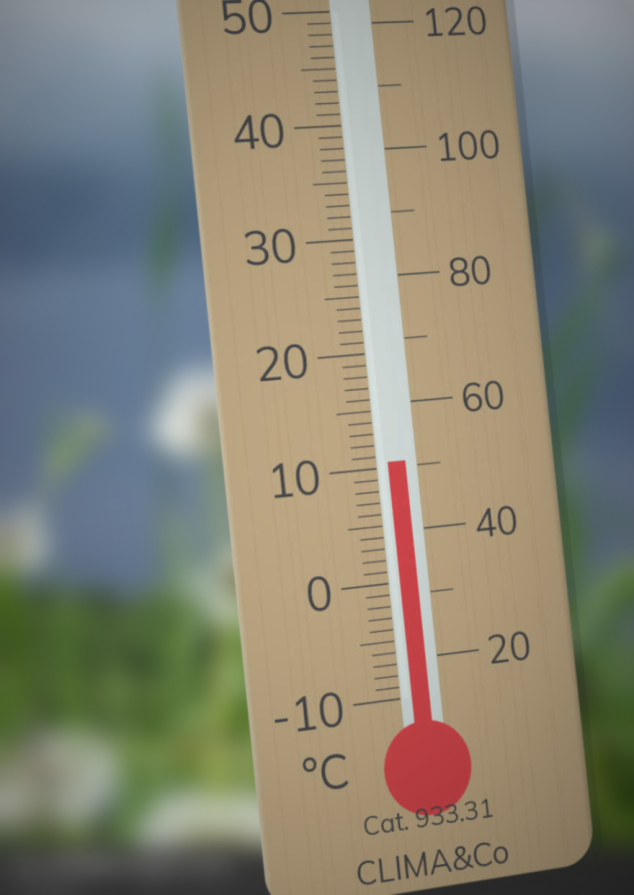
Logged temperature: 10.5 °C
